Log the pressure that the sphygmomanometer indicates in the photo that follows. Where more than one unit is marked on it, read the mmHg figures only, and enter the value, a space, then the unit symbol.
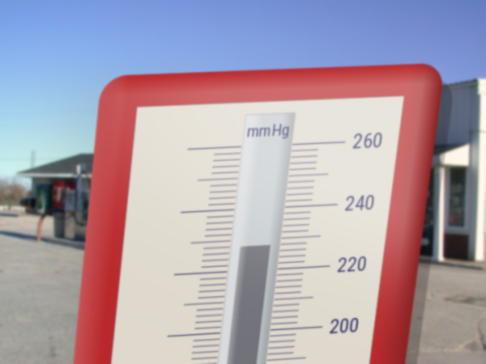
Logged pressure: 228 mmHg
